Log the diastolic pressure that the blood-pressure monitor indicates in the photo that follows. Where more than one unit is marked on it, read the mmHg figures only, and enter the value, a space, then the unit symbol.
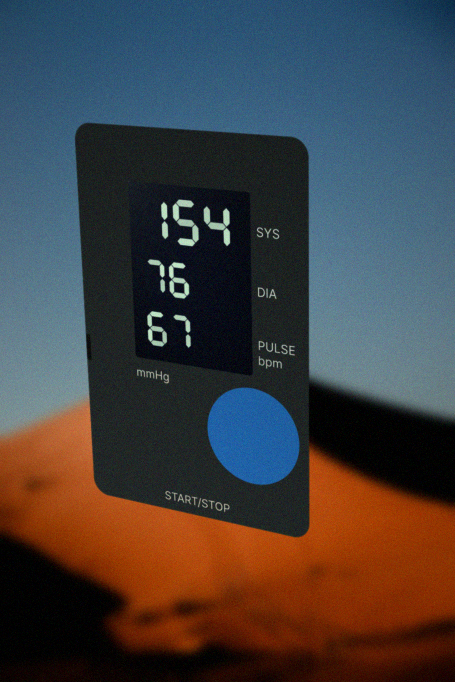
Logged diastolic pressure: 76 mmHg
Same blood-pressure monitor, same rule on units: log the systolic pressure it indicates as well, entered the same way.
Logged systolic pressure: 154 mmHg
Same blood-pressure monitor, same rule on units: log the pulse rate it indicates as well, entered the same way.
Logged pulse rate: 67 bpm
